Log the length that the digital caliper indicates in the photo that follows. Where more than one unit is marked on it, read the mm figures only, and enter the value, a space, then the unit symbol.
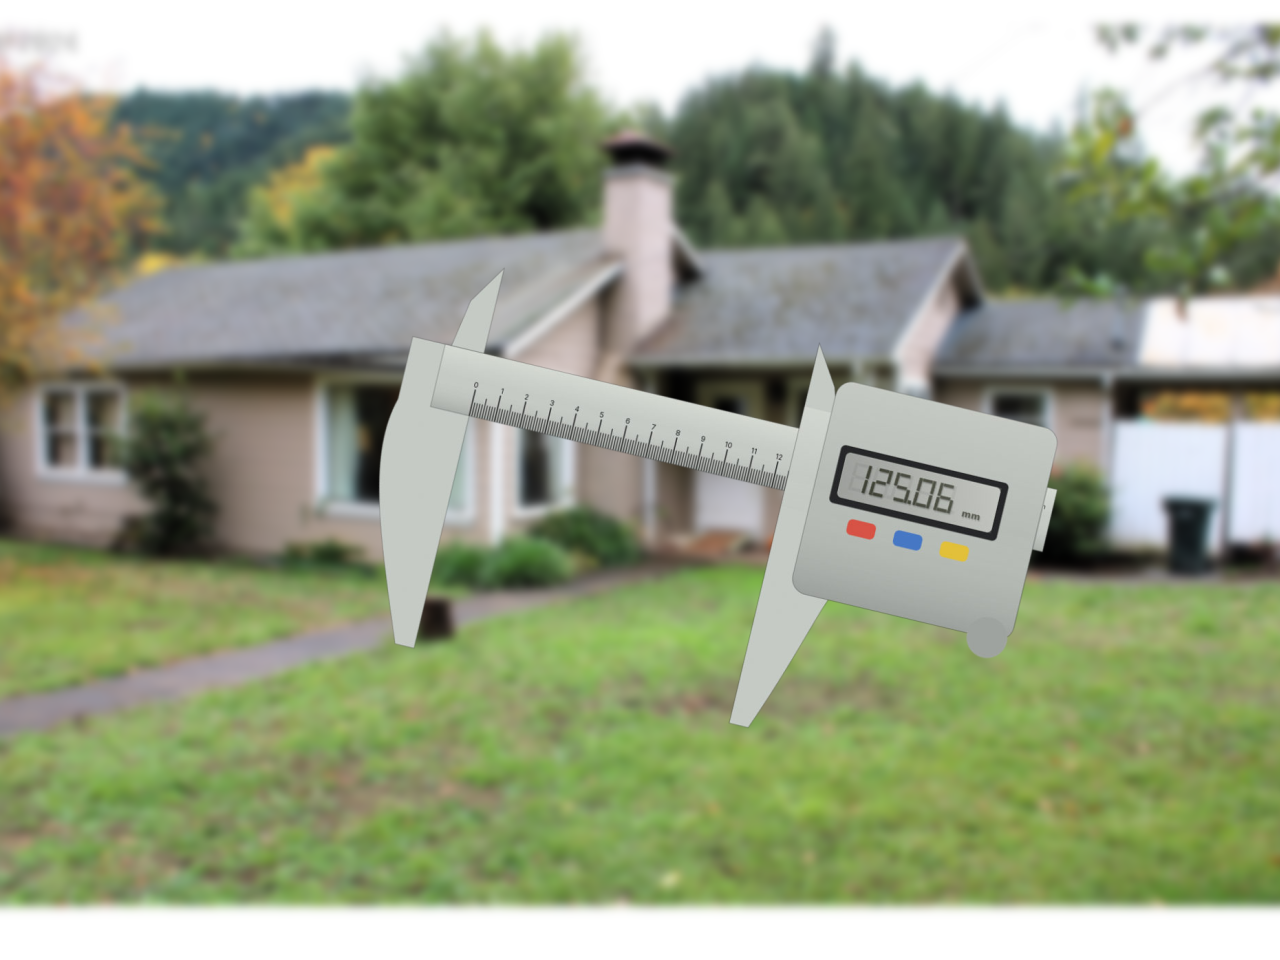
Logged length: 125.06 mm
